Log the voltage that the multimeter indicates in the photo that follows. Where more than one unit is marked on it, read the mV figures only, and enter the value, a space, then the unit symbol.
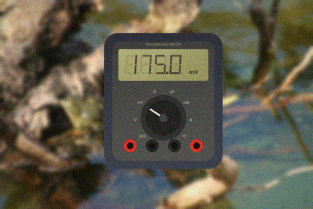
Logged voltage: 175.0 mV
